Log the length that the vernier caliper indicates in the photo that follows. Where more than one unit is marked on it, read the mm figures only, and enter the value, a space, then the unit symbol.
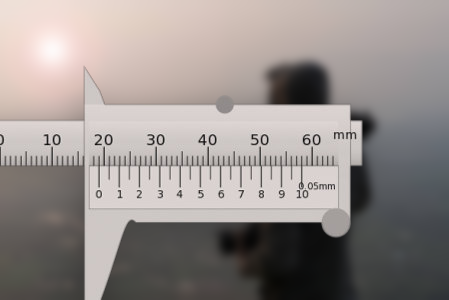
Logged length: 19.0 mm
